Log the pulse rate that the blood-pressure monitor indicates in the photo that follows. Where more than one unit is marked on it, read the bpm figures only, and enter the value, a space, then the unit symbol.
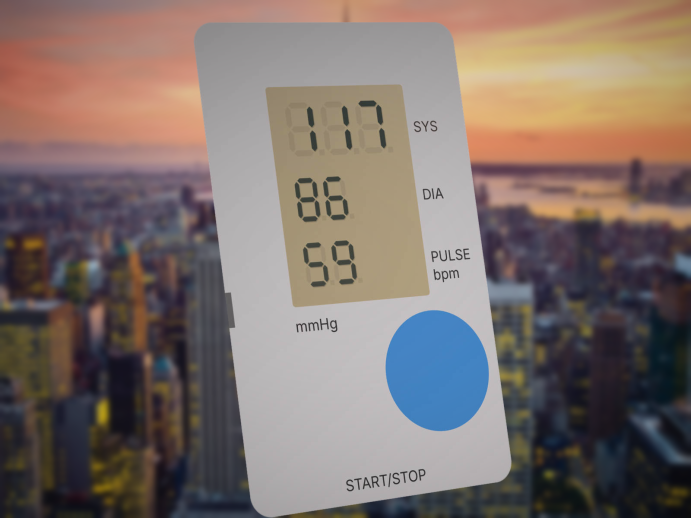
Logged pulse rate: 59 bpm
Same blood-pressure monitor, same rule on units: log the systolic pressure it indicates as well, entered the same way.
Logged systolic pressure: 117 mmHg
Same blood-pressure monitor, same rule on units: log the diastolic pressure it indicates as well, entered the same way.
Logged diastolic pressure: 86 mmHg
